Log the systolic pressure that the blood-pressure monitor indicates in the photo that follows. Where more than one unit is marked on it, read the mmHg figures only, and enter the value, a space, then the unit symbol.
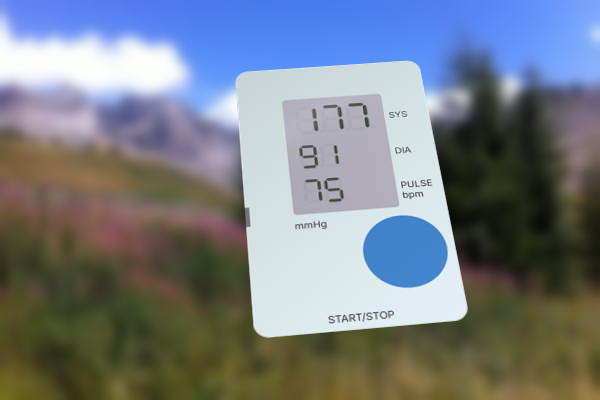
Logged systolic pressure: 177 mmHg
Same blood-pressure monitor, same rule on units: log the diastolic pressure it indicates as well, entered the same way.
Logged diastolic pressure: 91 mmHg
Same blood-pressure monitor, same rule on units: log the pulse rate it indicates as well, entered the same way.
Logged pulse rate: 75 bpm
